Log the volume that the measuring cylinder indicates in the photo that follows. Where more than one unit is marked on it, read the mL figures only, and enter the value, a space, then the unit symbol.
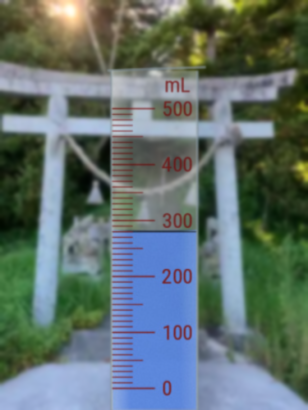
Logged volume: 280 mL
